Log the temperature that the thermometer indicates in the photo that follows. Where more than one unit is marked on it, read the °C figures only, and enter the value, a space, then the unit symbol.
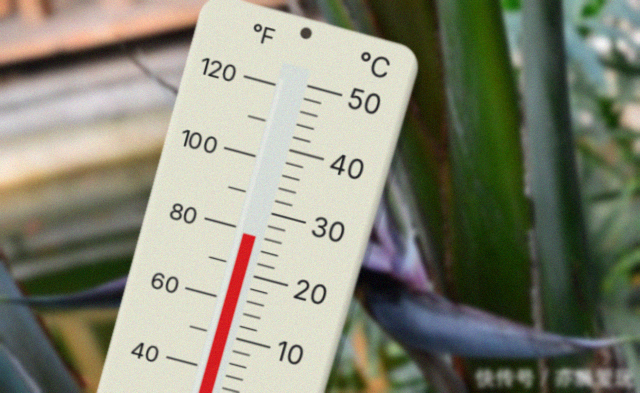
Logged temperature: 26 °C
